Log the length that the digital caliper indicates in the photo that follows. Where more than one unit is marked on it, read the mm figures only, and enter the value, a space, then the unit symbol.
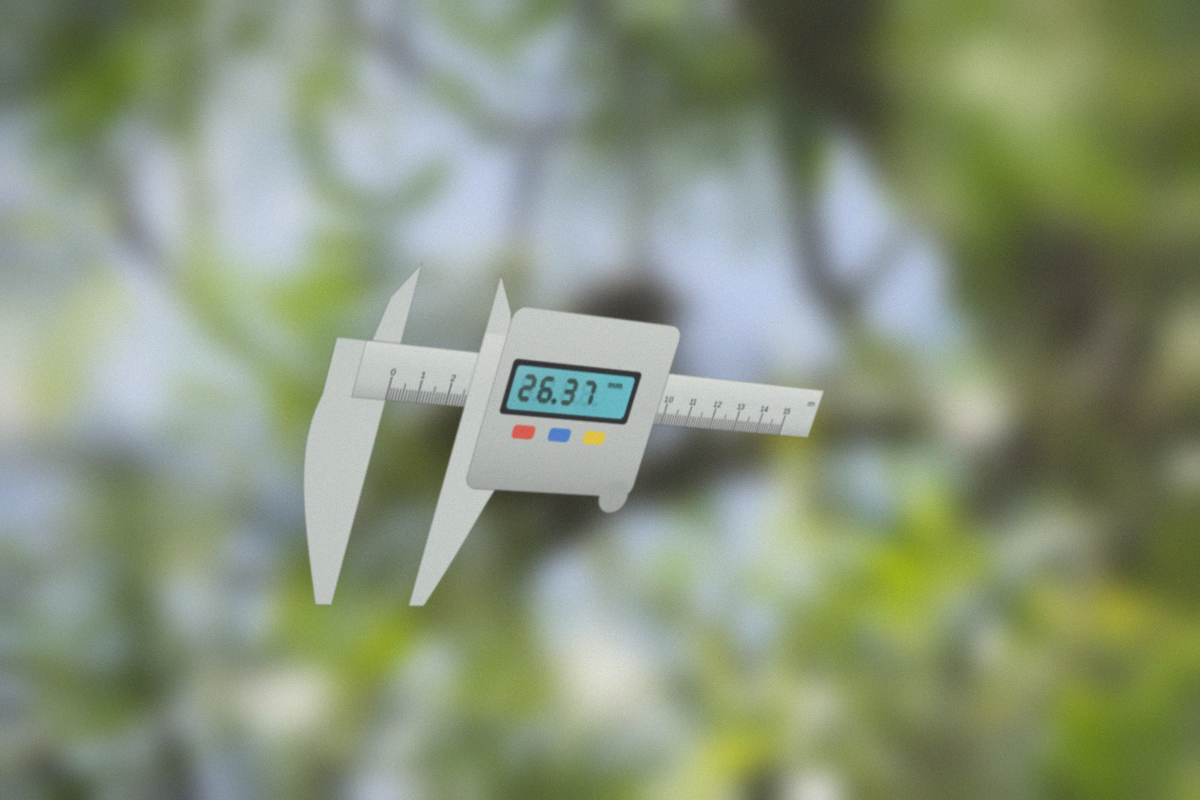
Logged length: 26.37 mm
